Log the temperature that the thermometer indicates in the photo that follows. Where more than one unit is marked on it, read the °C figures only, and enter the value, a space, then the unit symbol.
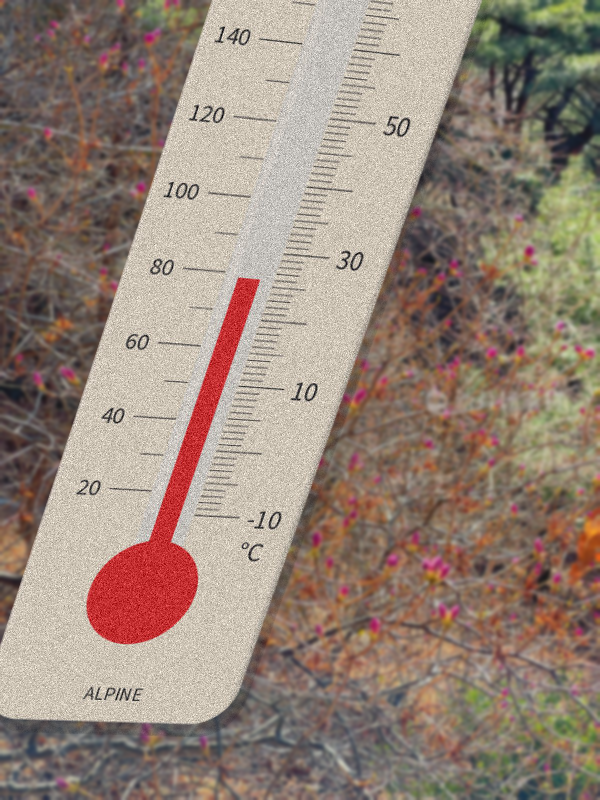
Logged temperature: 26 °C
